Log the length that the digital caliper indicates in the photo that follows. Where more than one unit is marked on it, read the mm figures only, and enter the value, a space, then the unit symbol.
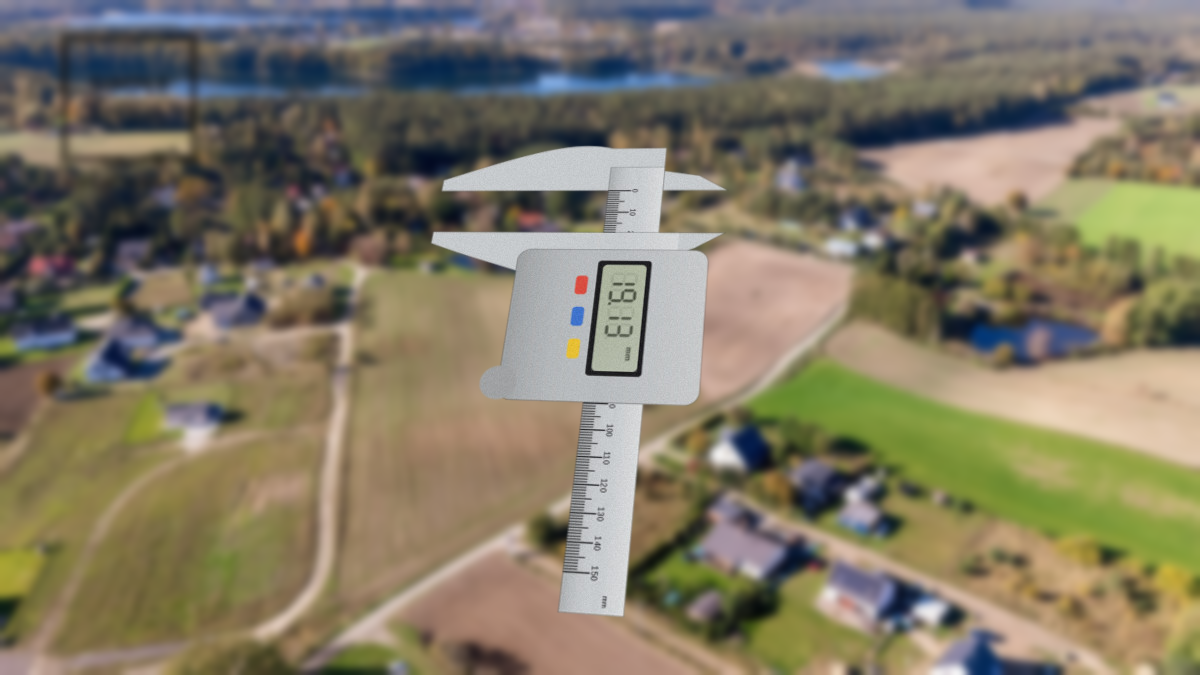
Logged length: 19.13 mm
